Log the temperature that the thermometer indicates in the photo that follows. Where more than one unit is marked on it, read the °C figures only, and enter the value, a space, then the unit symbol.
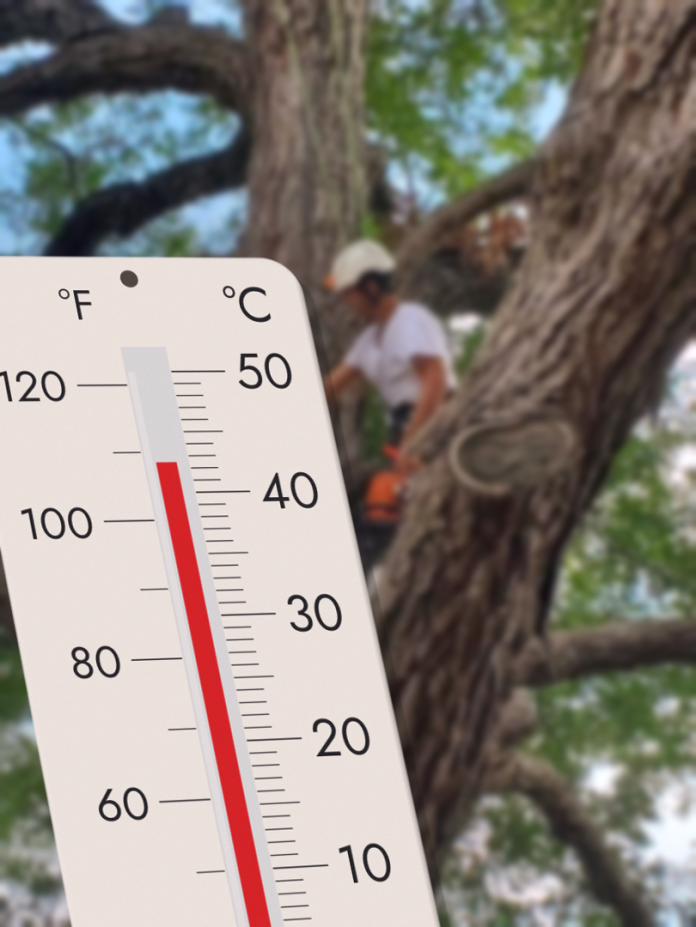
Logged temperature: 42.5 °C
